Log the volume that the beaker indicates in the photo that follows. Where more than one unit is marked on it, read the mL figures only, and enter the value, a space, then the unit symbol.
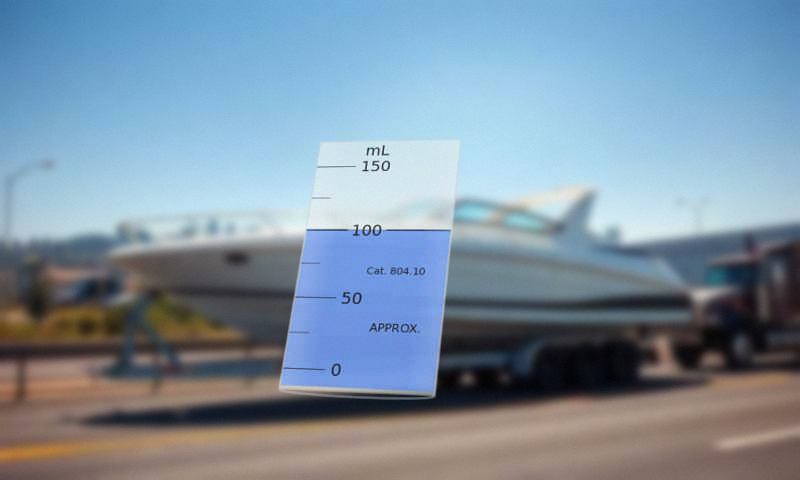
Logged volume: 100 mL
